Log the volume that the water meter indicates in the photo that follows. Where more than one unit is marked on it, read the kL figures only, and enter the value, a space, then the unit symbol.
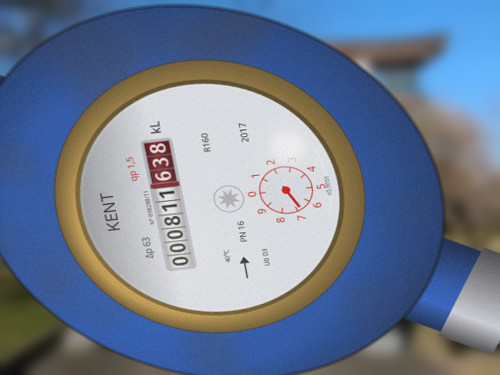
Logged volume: 811.6386 kL
